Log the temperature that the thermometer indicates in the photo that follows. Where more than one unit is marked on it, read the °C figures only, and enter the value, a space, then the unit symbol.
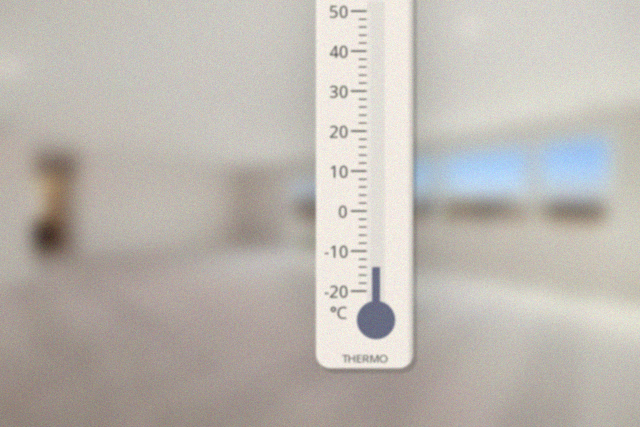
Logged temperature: -14 °C
